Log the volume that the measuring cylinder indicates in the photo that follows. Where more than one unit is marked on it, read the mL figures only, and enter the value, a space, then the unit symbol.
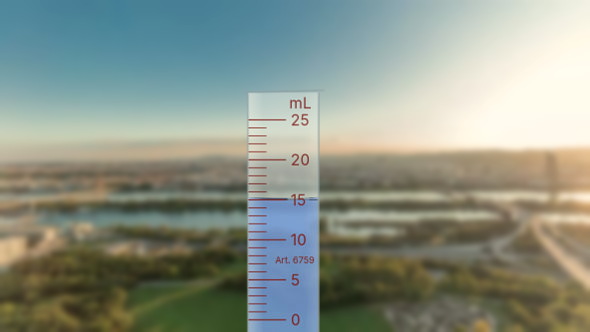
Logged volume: 15 mL
